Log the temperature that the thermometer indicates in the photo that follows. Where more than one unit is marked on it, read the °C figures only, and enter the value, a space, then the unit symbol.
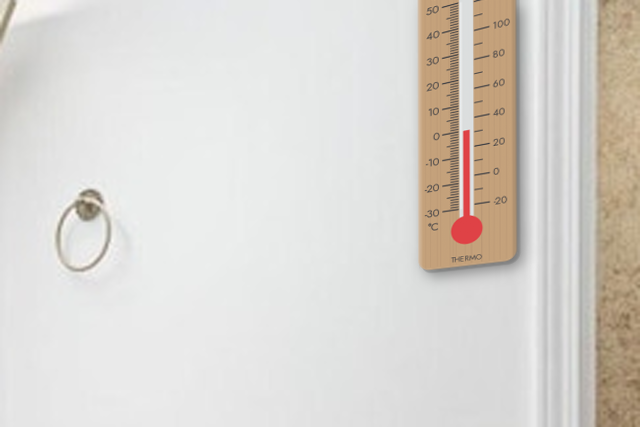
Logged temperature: 0 °C
